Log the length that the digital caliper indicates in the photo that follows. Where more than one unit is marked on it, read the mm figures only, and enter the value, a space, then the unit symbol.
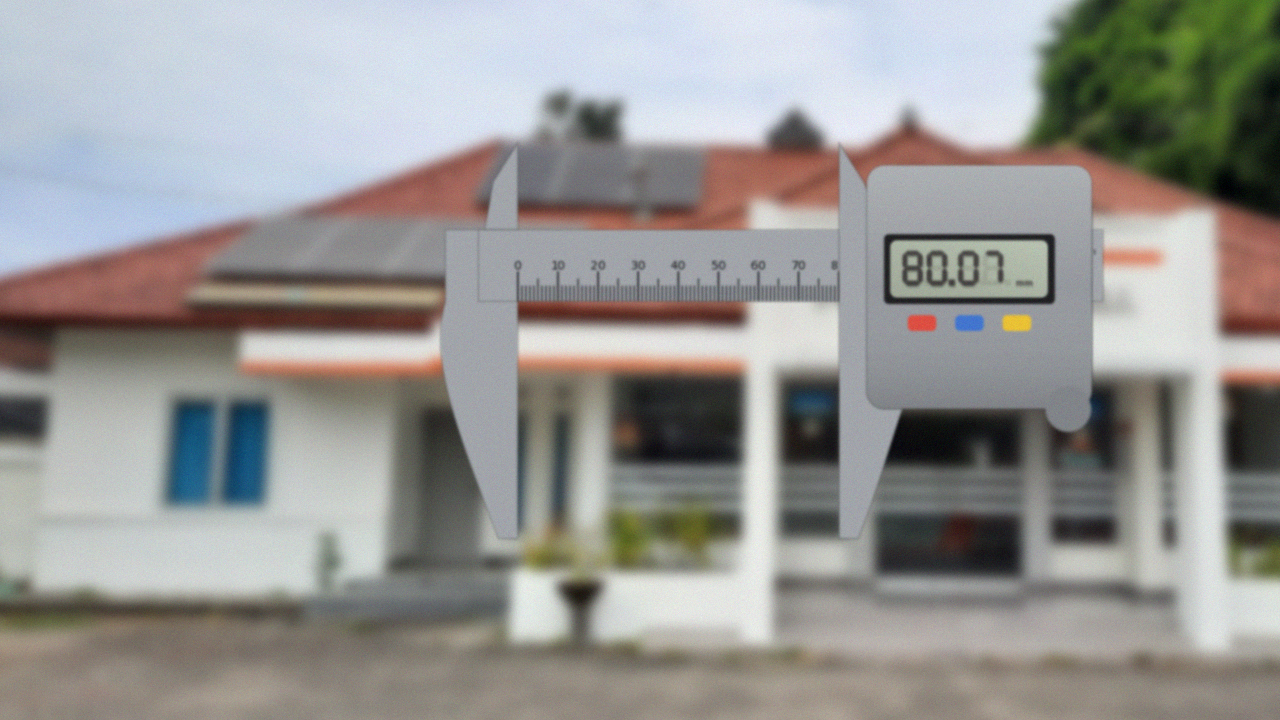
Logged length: 80.07 mm
